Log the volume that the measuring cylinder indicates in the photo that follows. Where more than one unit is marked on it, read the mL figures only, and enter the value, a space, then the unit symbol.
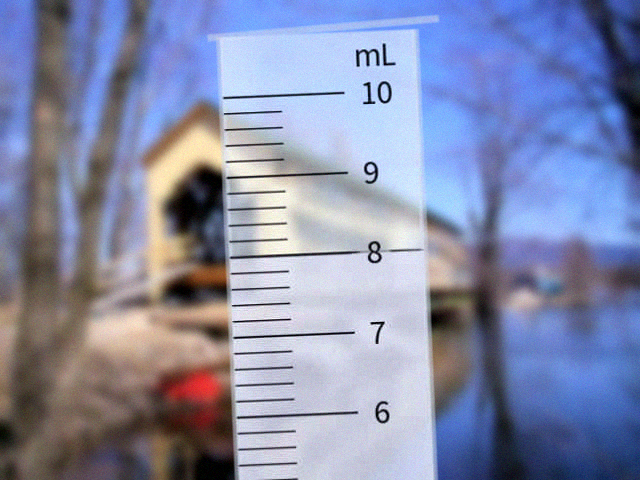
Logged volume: 8 mL
